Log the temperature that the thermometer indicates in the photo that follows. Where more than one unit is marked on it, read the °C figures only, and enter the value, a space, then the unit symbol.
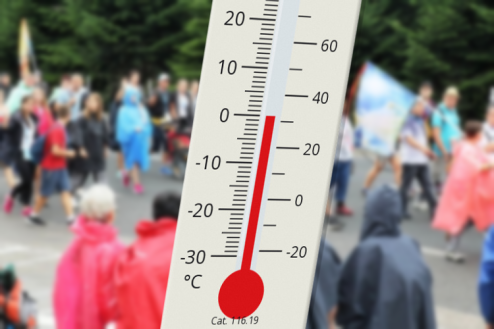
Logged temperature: 0 °C
